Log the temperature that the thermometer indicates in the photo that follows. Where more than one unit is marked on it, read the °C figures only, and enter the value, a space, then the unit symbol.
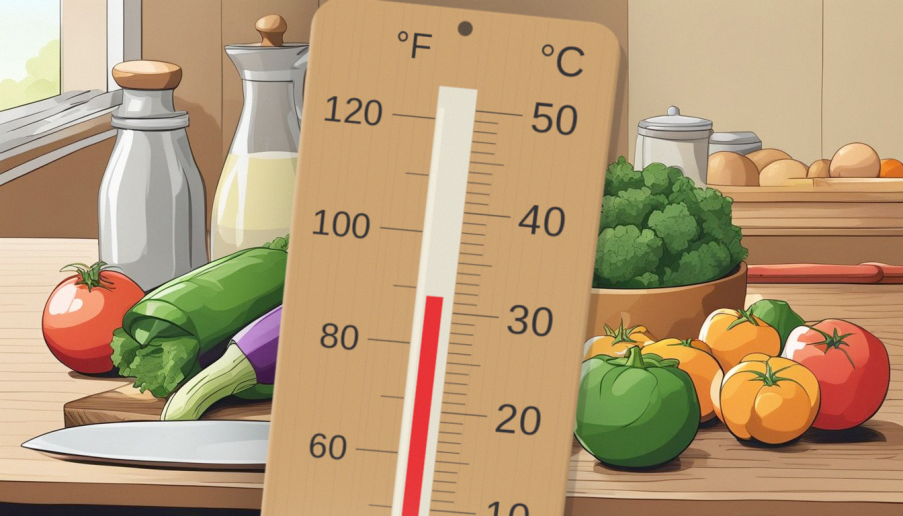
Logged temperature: 31.5 °C
